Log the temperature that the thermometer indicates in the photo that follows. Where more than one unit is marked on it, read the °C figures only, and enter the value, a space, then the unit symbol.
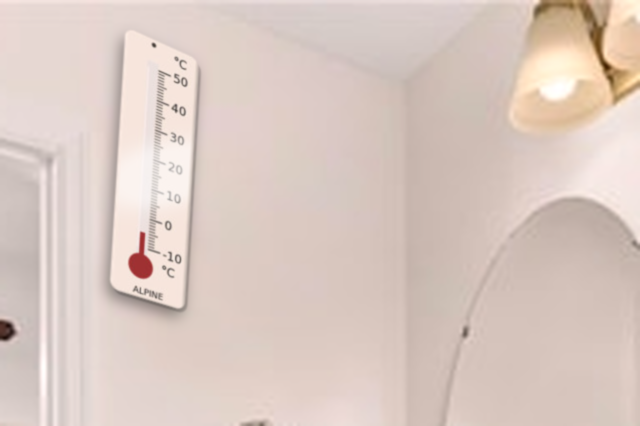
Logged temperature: -5 °C
